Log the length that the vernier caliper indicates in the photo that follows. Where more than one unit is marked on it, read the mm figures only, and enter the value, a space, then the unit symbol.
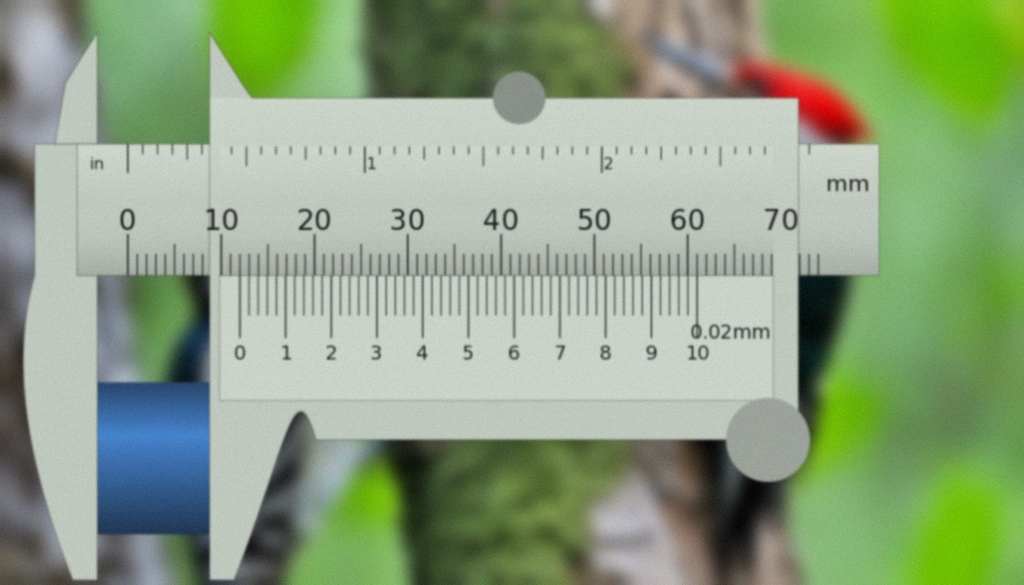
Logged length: 12.0 mm
